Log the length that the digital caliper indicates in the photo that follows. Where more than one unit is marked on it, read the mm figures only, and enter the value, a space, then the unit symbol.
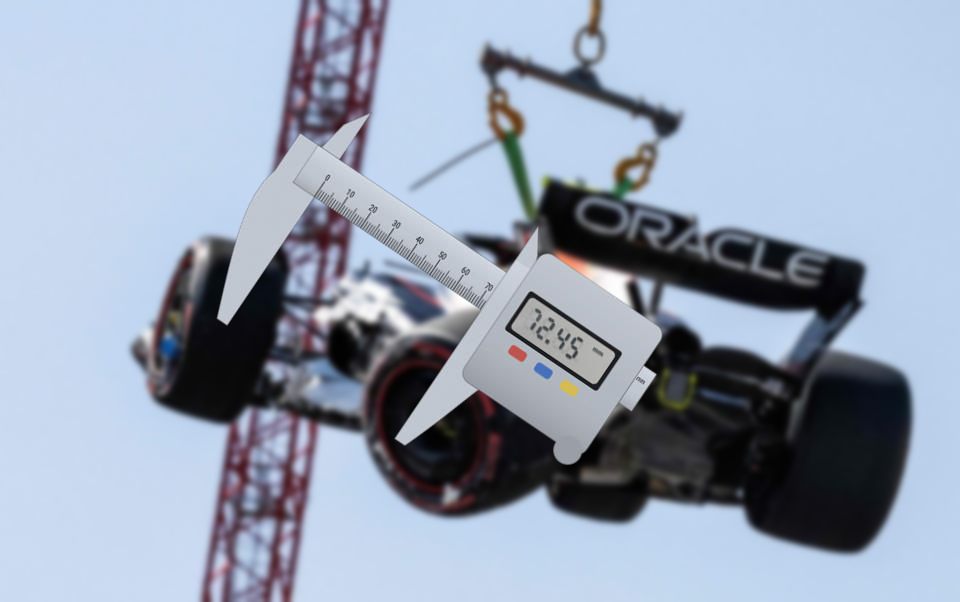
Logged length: 72.45 mm
